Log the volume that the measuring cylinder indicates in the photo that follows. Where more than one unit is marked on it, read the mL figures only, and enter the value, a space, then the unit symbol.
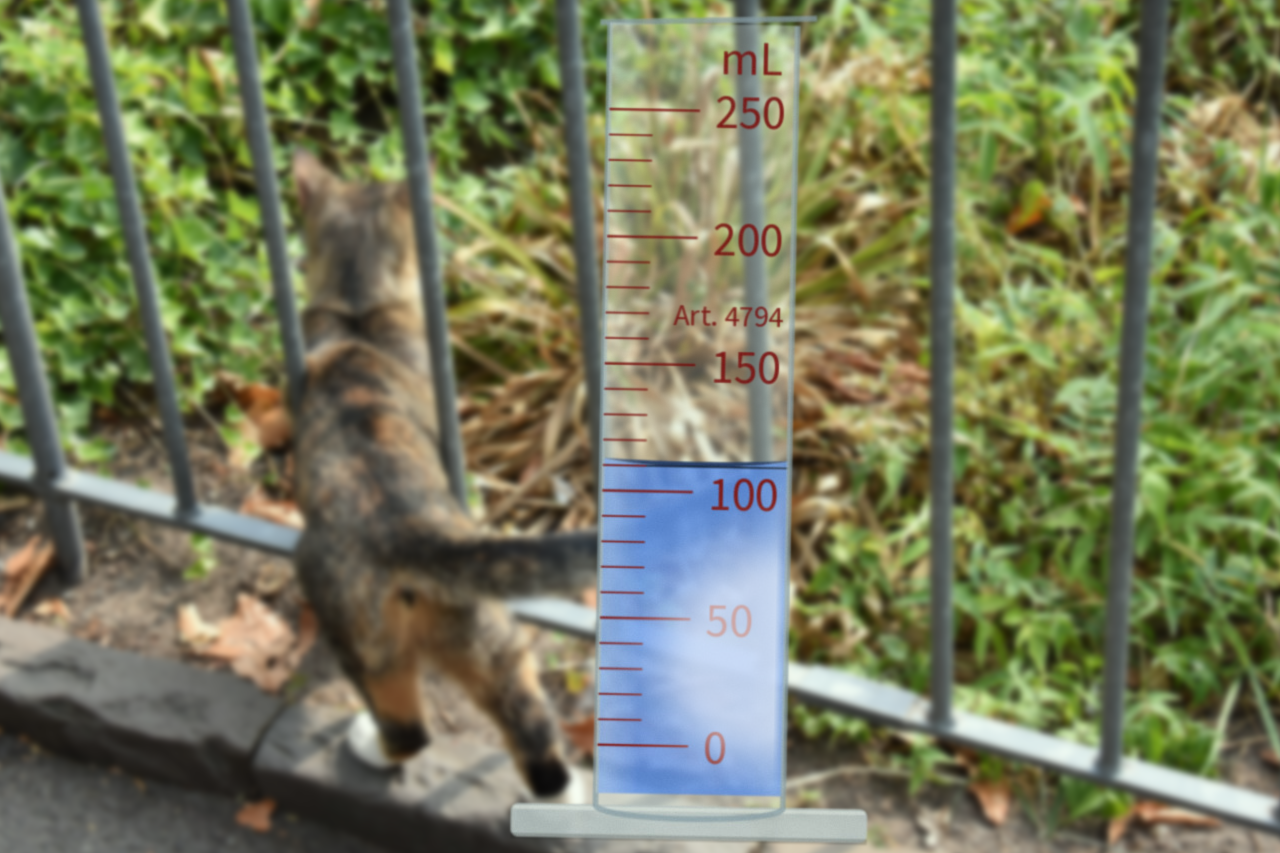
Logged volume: 110 mL
